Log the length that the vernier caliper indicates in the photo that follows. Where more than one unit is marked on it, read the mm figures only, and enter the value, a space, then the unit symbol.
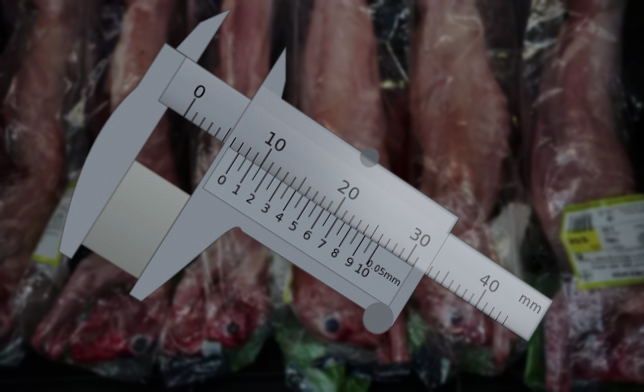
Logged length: 7.2 mm
